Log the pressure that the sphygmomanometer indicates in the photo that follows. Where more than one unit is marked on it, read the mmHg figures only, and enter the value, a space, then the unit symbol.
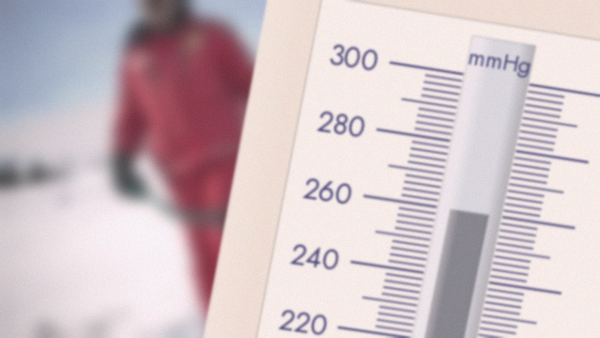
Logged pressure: 260 mmHg
